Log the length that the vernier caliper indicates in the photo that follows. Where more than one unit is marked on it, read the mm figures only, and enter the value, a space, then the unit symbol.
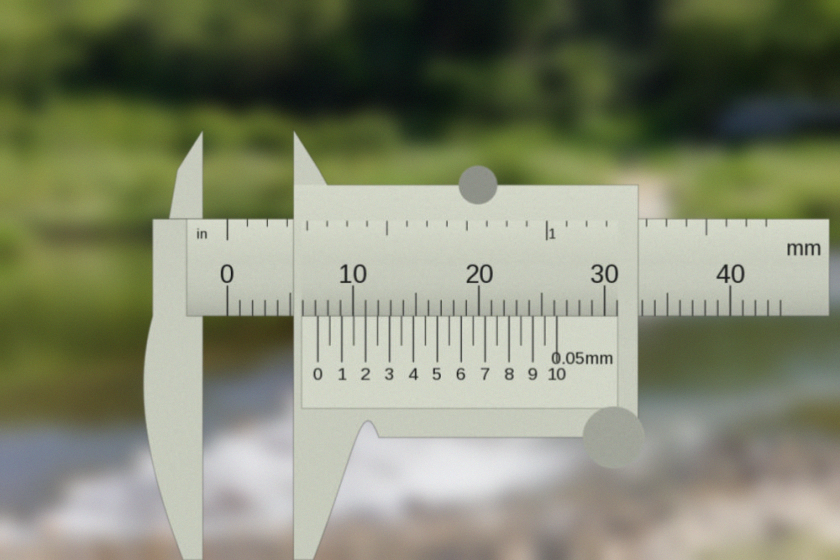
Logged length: 7.2 mm
